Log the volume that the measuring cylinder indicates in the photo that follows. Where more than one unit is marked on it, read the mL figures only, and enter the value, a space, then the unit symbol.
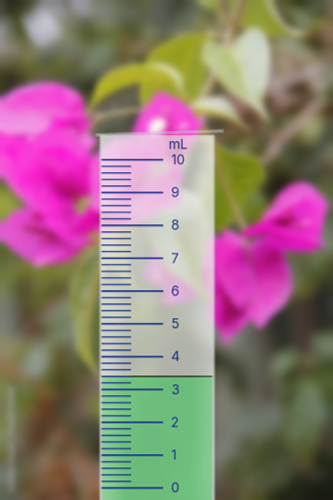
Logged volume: 3.4 mL
